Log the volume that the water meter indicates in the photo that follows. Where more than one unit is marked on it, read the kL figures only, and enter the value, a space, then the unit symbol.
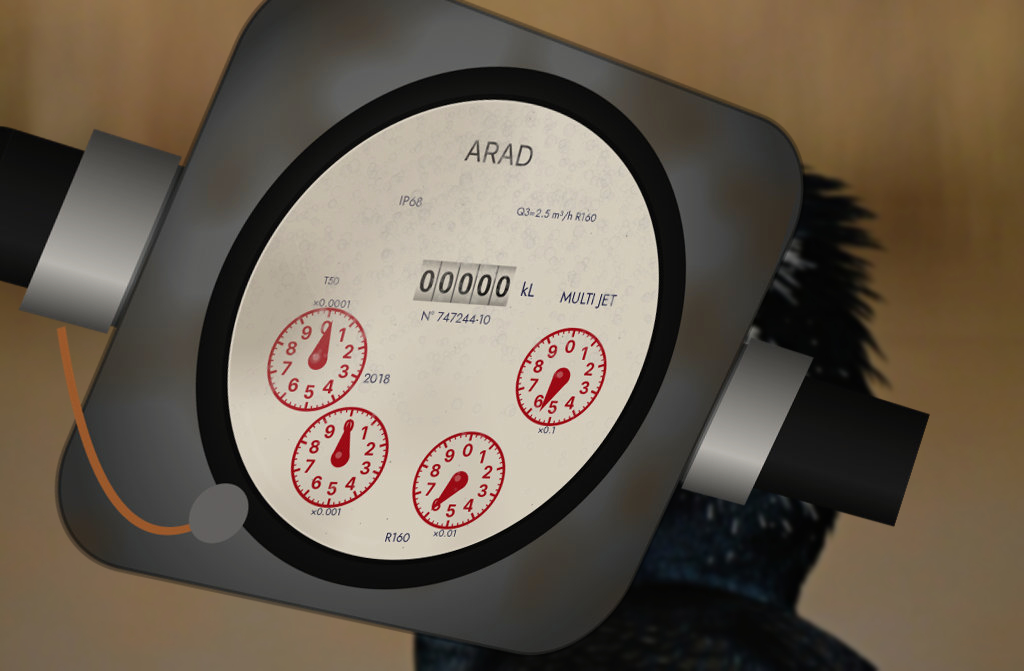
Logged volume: 0.5600 kL
